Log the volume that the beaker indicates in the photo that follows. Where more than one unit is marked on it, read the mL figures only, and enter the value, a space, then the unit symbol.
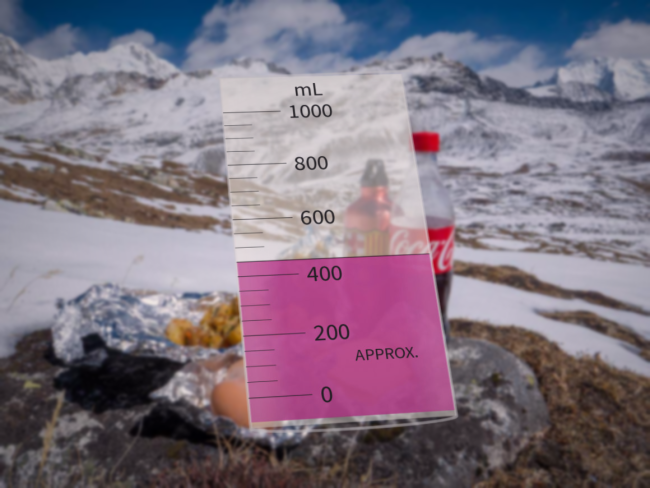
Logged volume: 450 mL
